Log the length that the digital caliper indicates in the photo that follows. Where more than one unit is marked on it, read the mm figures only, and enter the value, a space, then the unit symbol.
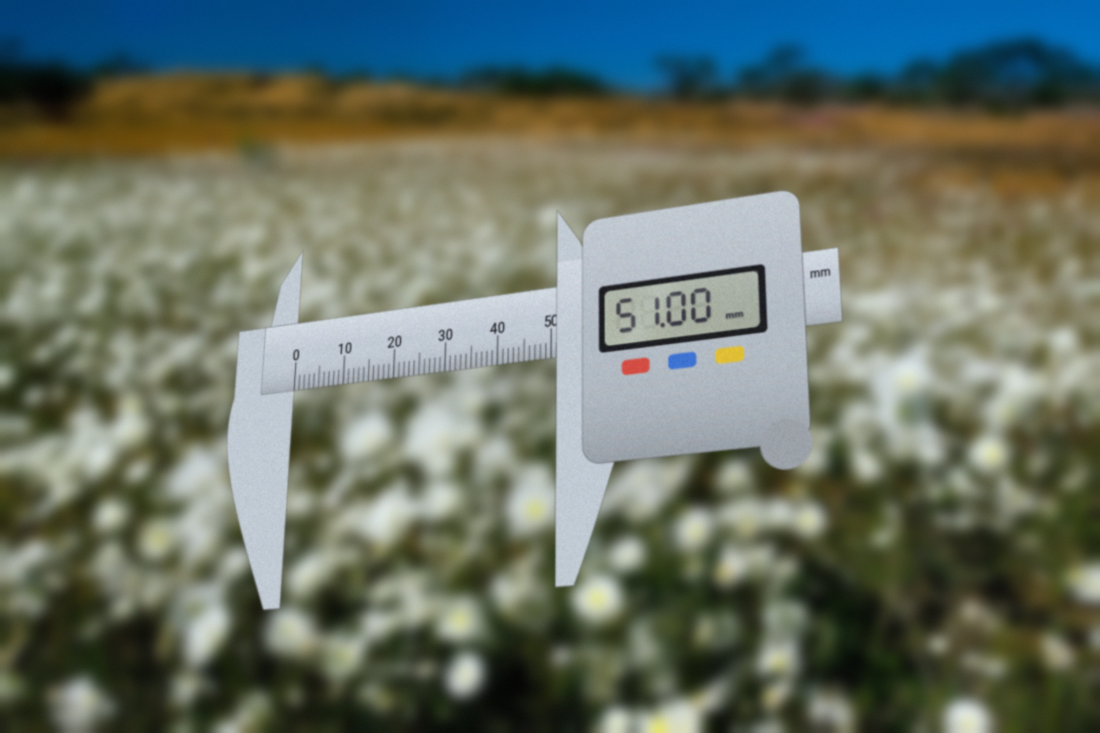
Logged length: 51.00 mm
